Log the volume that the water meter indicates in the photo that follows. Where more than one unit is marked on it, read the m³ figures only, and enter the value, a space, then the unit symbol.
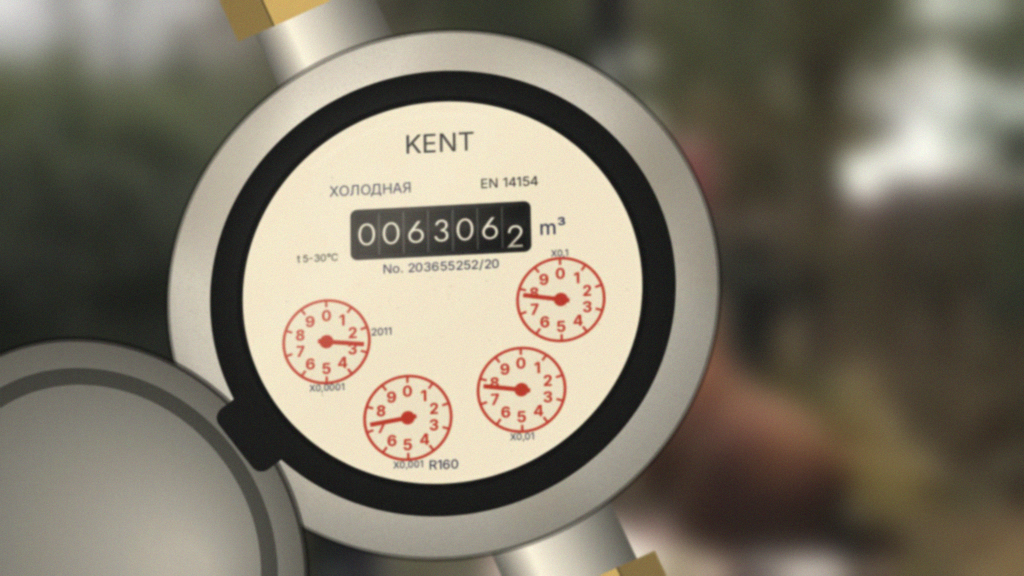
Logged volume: 63061.7772 m³
